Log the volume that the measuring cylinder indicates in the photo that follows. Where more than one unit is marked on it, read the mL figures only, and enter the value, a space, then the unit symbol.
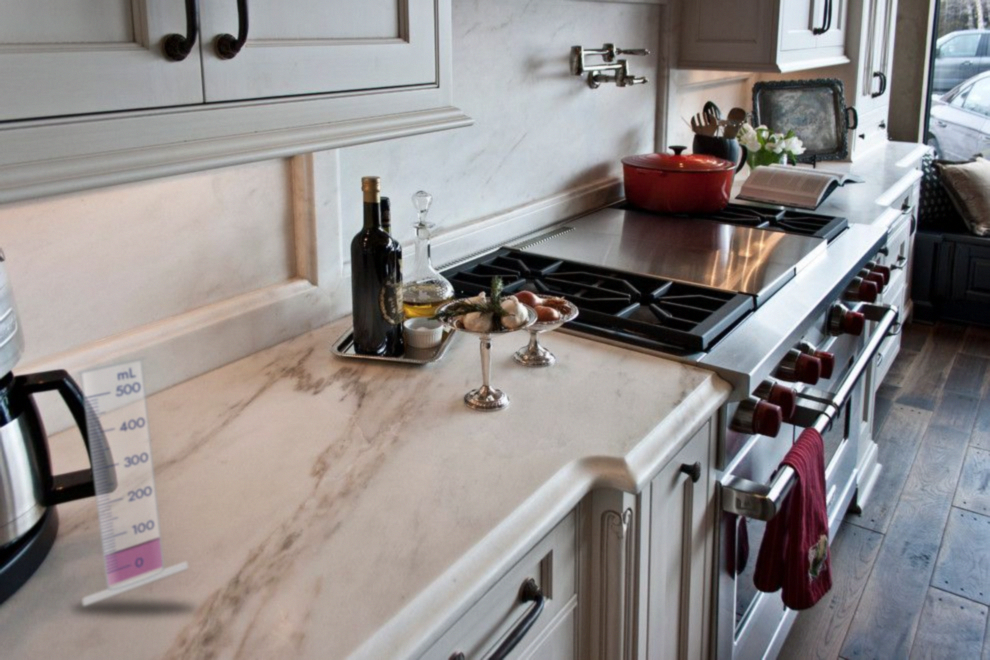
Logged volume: 50 mL
